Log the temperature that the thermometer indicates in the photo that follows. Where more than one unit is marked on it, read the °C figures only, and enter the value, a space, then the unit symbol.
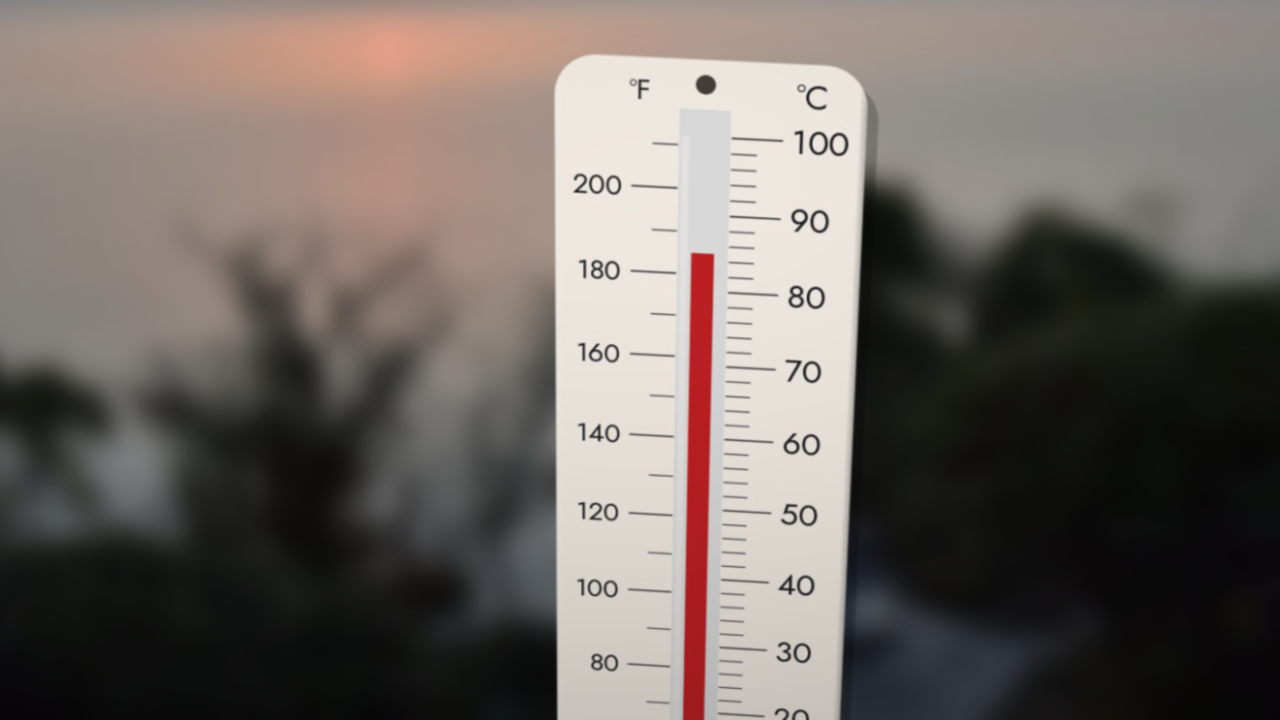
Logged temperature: 85 °C
